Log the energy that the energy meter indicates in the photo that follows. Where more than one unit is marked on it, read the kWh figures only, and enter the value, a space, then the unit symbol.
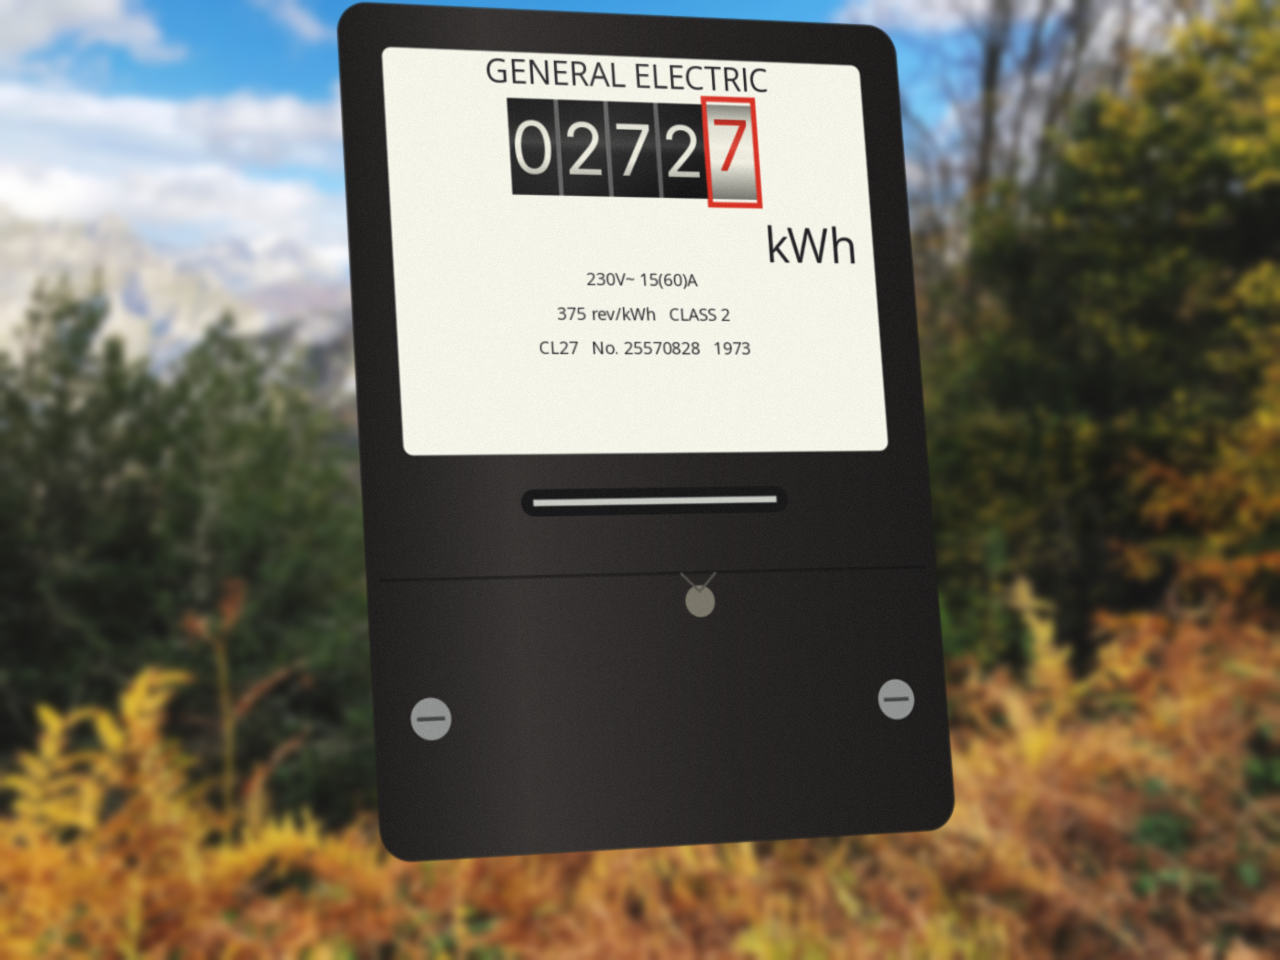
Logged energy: 272.7 kWh
